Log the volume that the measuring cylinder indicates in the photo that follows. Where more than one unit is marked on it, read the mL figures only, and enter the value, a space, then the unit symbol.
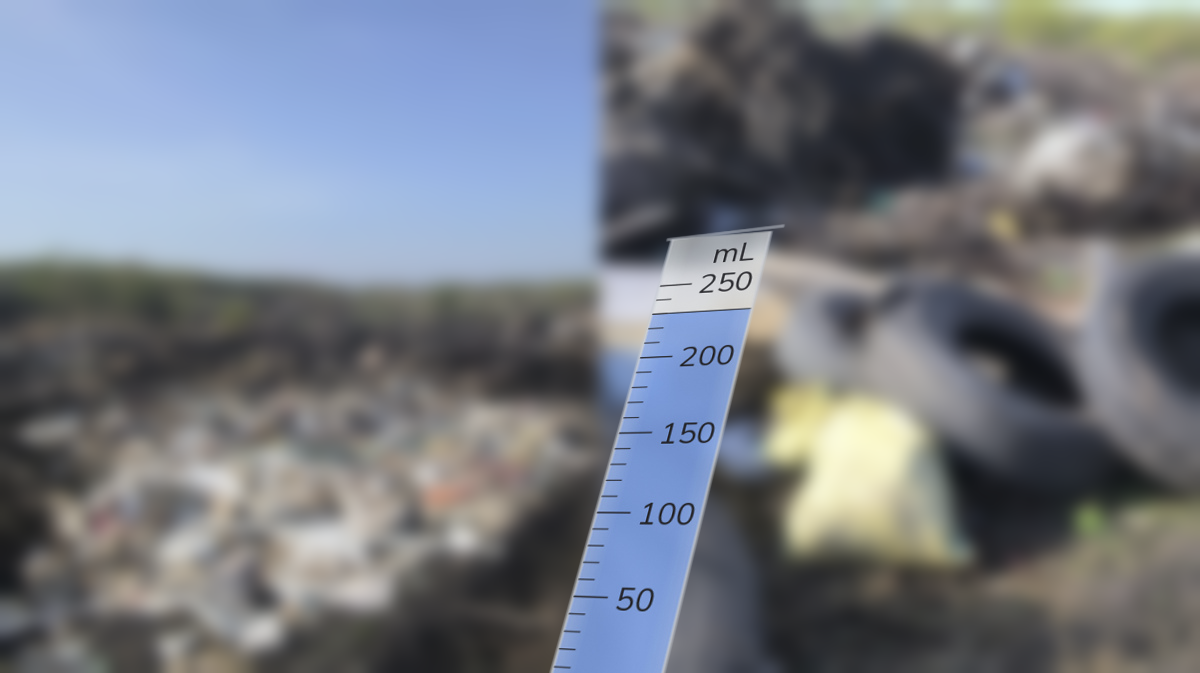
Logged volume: 230 mL
